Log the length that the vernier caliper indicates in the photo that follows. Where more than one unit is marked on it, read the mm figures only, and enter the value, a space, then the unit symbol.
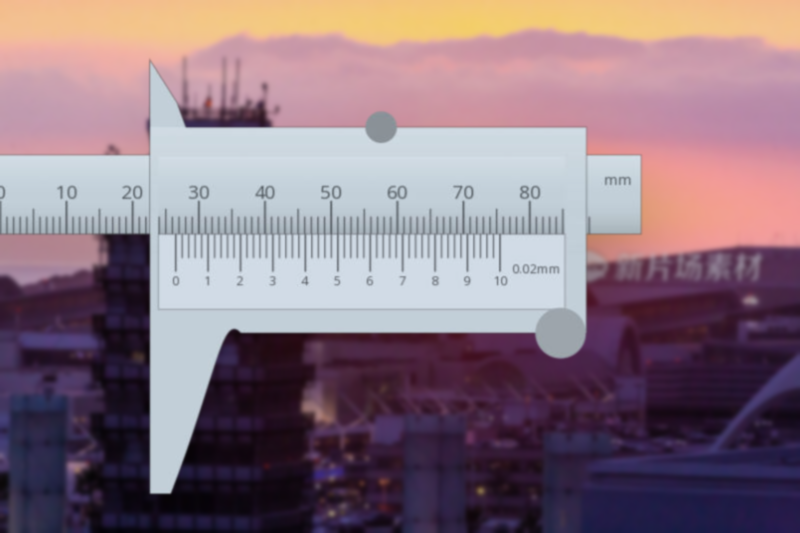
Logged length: 26.5 mm
